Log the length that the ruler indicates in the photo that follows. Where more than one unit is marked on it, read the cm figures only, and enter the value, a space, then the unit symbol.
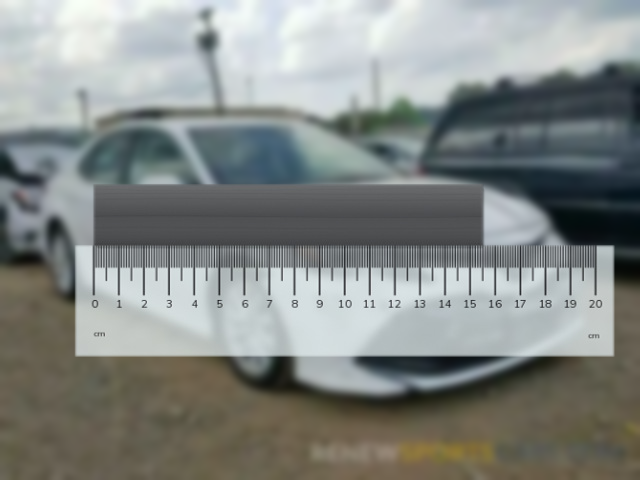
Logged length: 15.5 cm
